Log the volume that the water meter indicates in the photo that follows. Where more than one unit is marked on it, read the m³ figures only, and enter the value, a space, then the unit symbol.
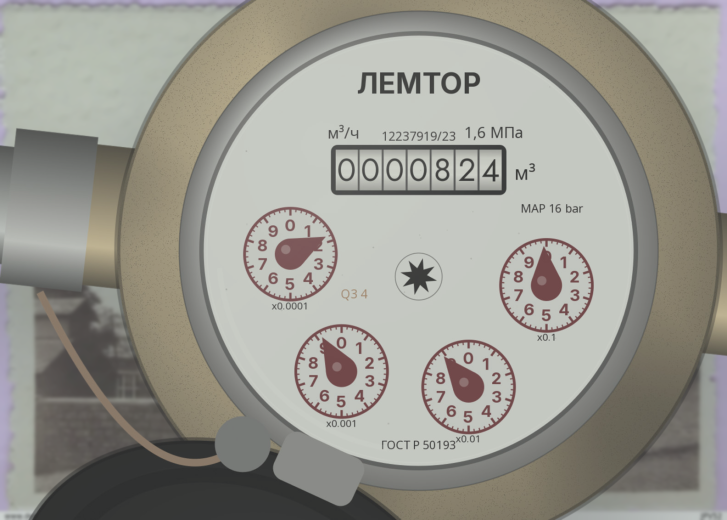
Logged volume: 823.9891 m³
